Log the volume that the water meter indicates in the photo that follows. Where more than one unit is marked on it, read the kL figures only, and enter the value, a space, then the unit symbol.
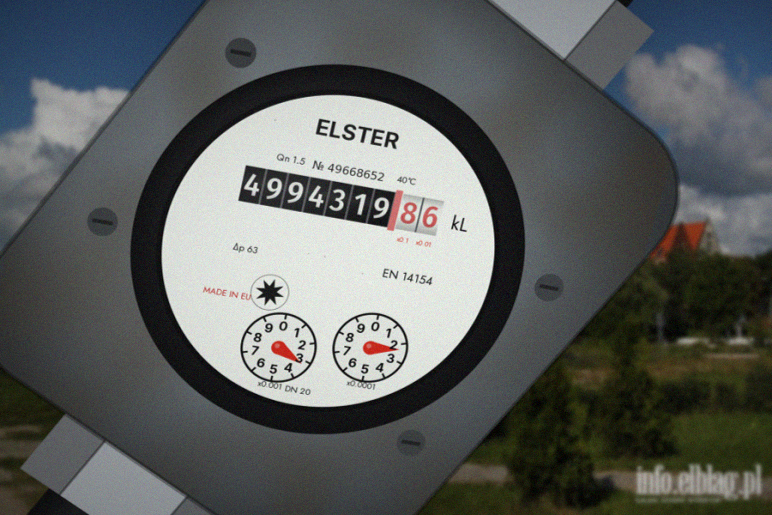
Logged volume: 4994319.8632 kL
